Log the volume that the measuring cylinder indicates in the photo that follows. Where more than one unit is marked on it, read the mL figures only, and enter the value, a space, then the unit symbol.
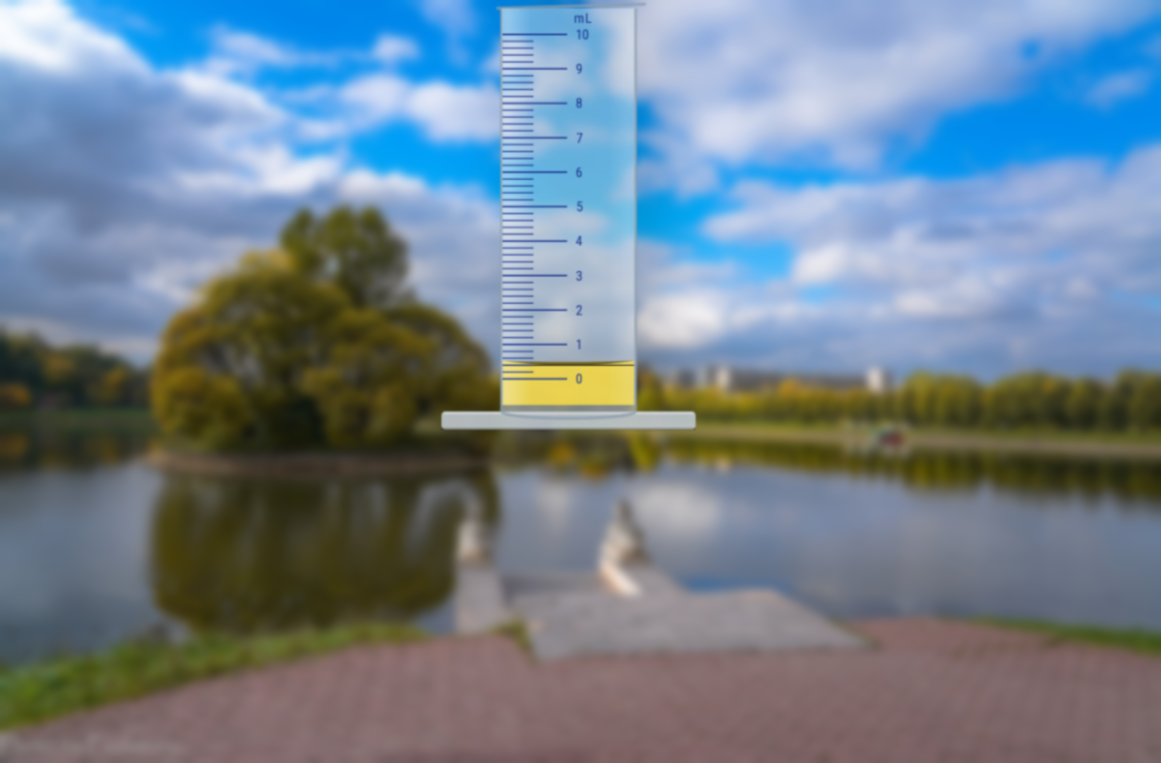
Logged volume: 0.4 mL
